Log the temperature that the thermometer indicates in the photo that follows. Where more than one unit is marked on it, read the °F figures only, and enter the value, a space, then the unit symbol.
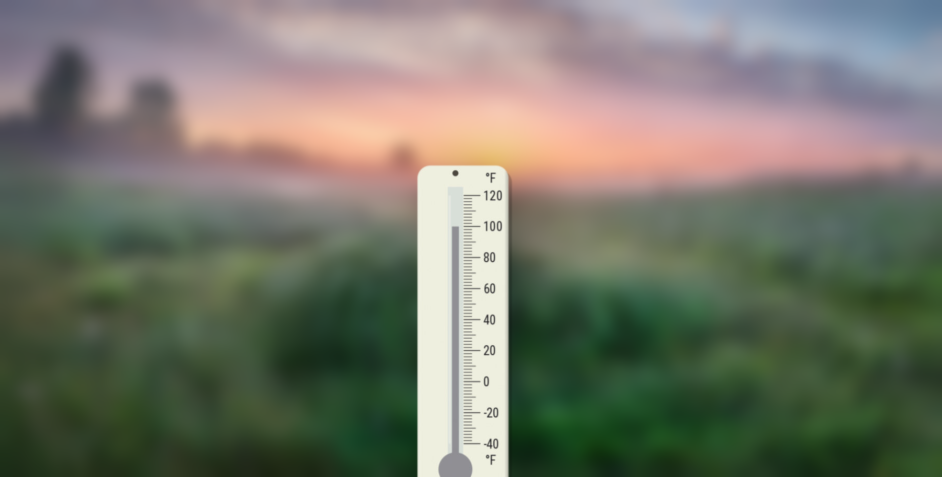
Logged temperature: 100 °F
